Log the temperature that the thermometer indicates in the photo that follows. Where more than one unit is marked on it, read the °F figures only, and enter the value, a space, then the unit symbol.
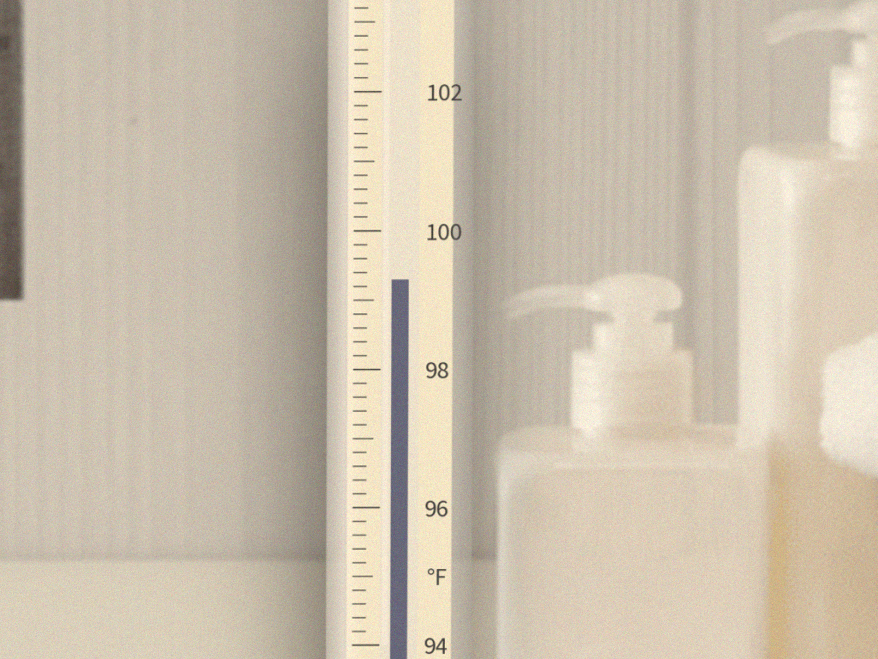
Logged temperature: 99.3 °F
